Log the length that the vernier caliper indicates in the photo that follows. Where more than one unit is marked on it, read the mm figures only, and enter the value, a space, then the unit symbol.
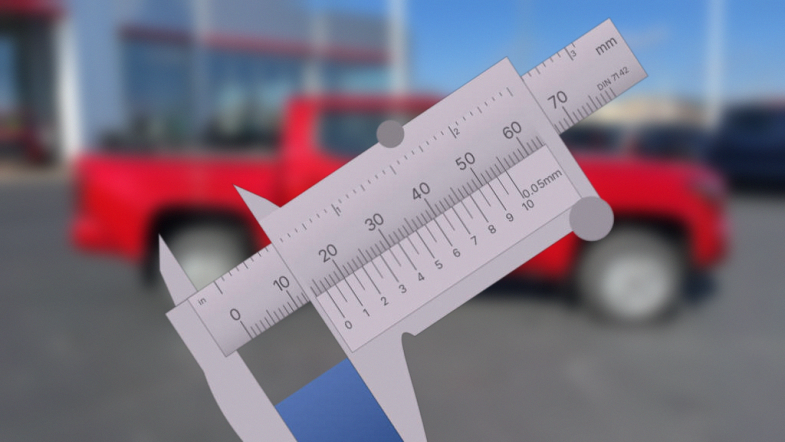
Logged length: 16.0 mm
